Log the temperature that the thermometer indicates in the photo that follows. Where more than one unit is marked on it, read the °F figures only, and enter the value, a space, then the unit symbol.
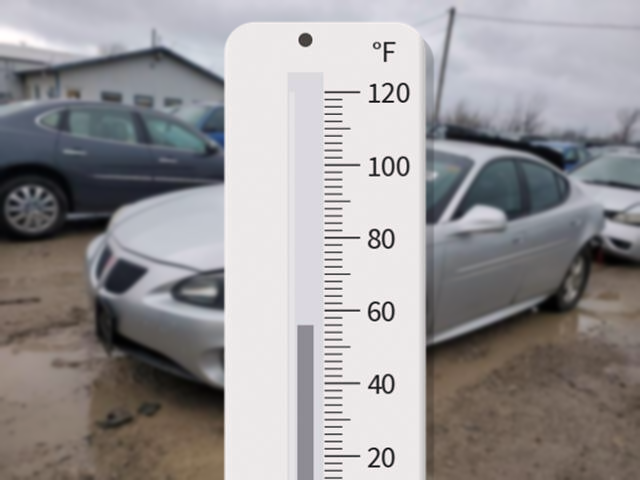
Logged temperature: 56 °F
